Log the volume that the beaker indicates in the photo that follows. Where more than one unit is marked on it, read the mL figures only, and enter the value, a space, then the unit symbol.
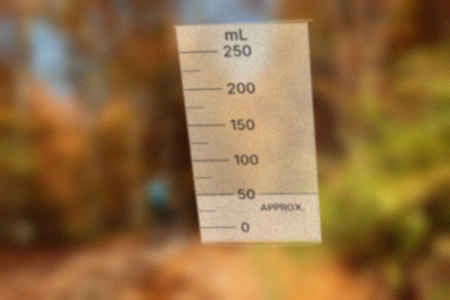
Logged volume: 50 mL
